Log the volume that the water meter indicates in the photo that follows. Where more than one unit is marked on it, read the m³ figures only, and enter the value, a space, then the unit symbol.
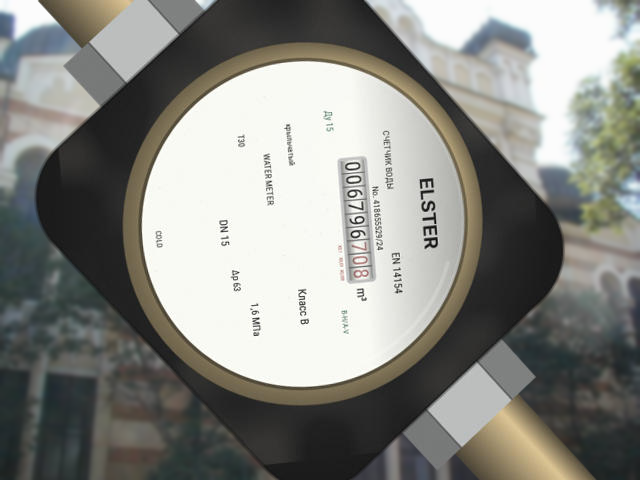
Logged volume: 6796.708 m³
